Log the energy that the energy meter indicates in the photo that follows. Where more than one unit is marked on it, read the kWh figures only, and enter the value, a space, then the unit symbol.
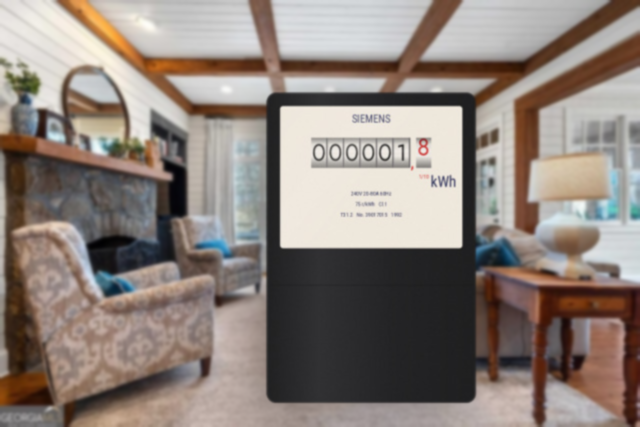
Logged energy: 1.8 kWh
